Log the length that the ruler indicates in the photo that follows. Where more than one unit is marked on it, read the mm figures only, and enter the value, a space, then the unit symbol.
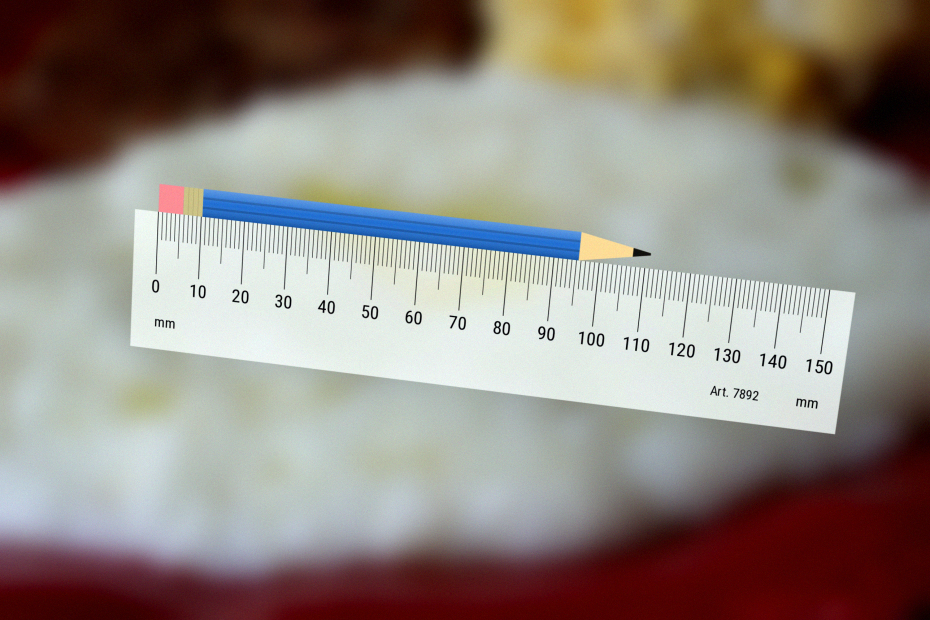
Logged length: 111 mm
